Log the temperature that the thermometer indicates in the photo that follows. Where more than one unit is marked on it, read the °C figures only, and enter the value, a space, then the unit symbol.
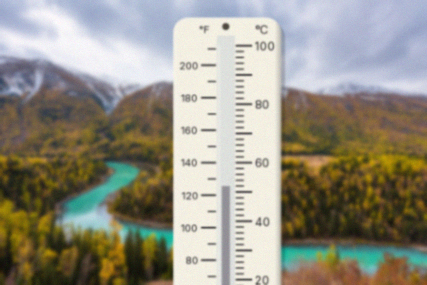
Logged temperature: 52 °C
